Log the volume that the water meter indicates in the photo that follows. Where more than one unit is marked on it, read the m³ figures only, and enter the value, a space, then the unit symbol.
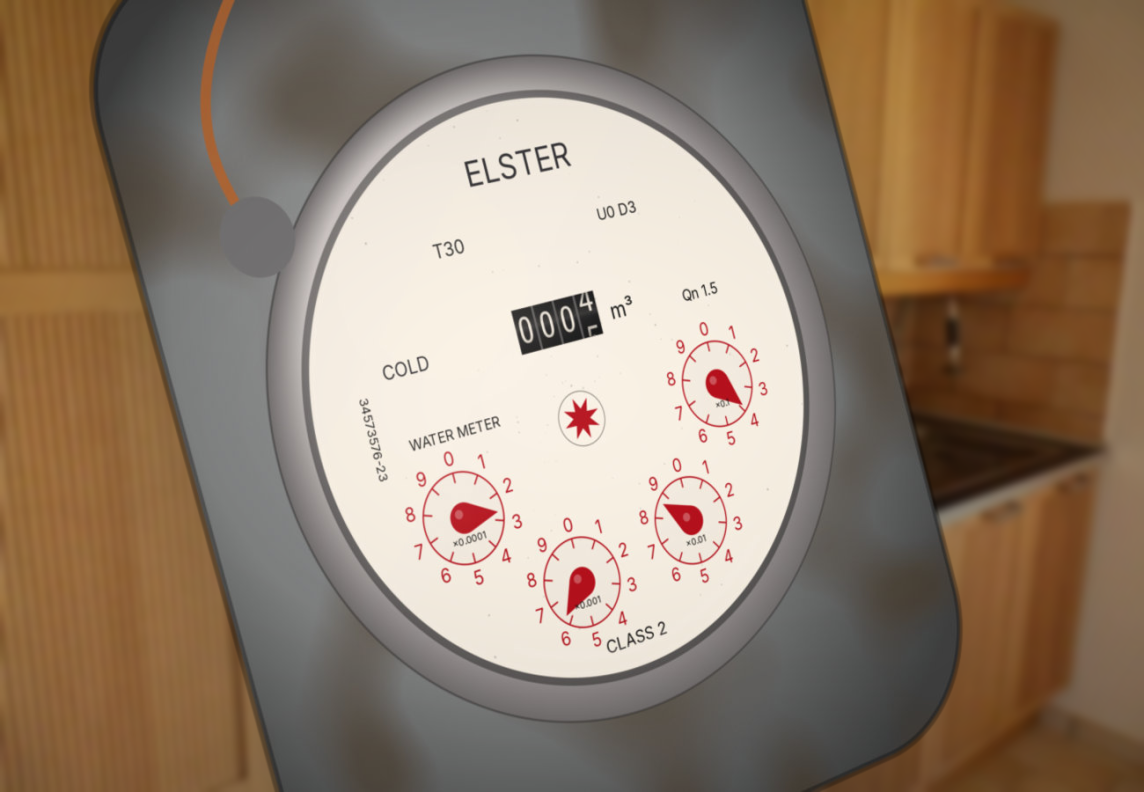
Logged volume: 4.3862 m³
